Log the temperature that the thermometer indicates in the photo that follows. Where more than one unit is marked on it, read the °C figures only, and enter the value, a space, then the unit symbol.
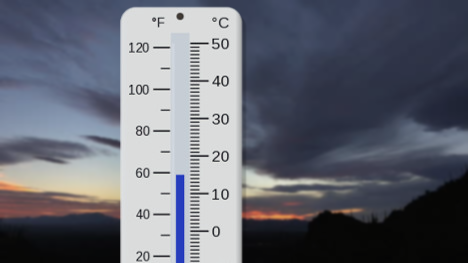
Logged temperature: 15 °C
